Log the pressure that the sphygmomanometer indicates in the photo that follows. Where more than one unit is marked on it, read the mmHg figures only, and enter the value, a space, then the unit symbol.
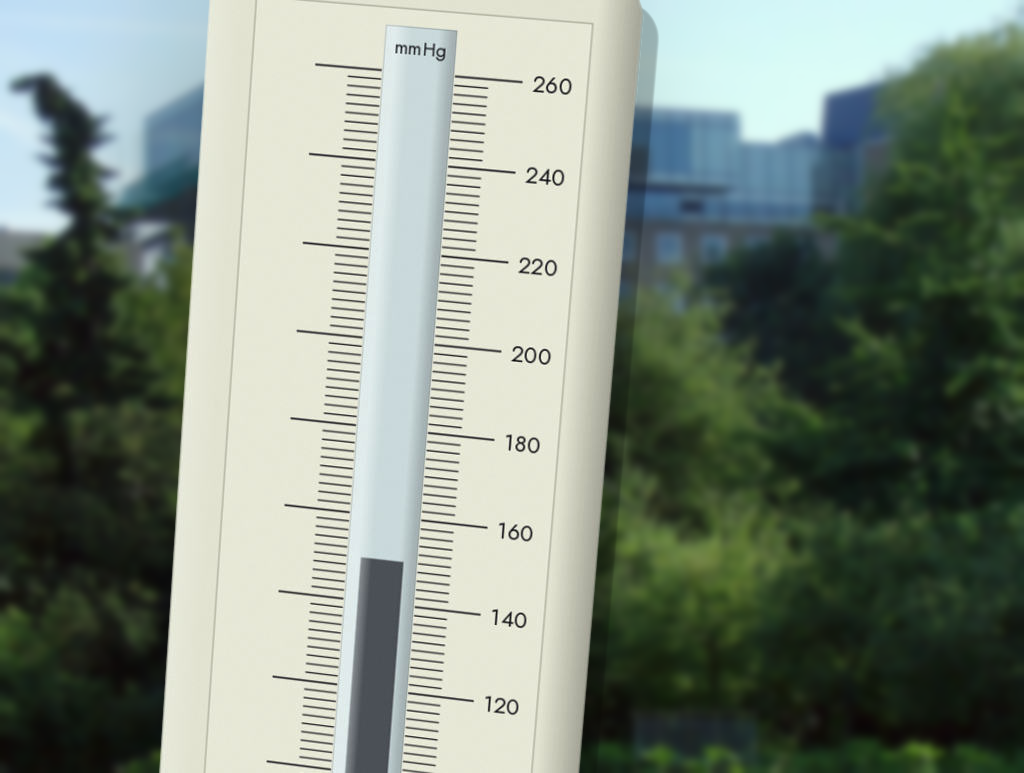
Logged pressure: 150 mmHg
